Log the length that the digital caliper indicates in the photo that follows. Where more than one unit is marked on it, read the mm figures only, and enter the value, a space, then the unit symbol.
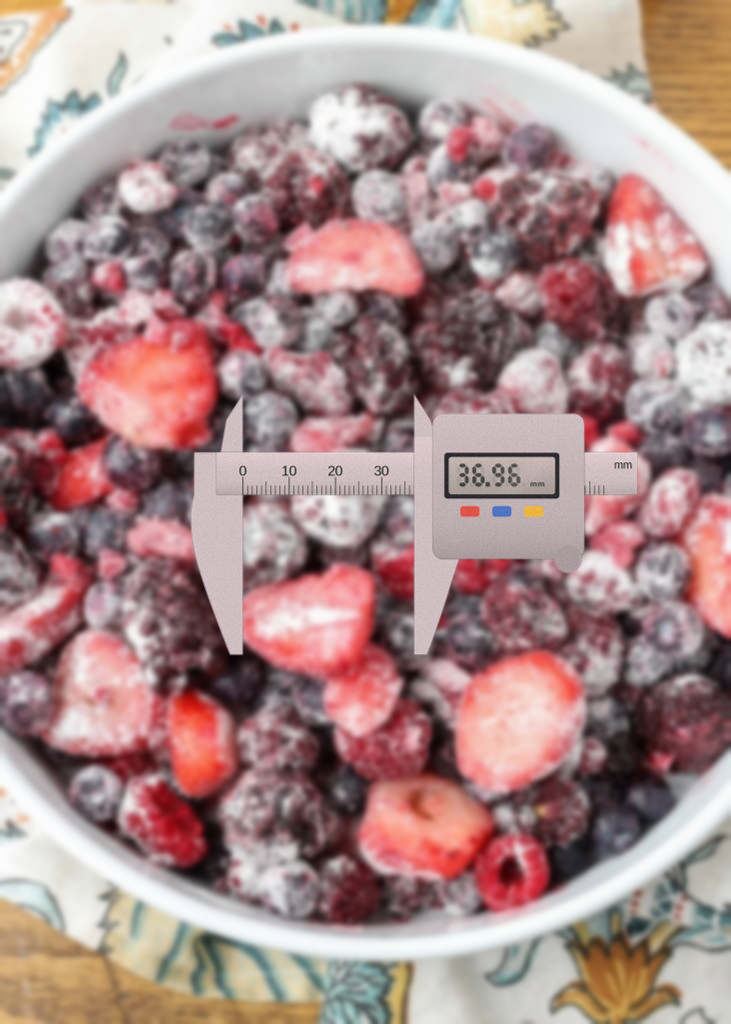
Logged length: 36.96 mm
